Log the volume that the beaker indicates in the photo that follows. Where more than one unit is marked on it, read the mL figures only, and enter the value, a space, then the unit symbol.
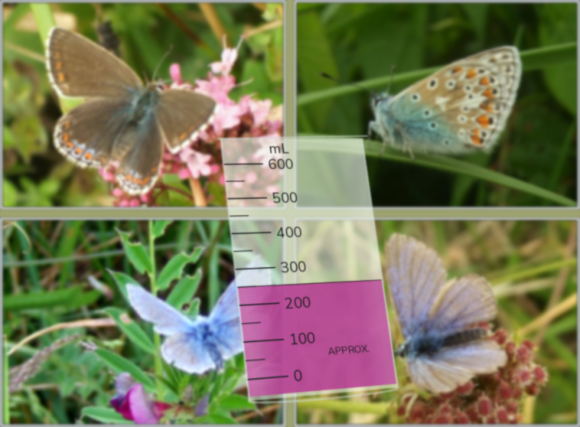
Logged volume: 250 mL
